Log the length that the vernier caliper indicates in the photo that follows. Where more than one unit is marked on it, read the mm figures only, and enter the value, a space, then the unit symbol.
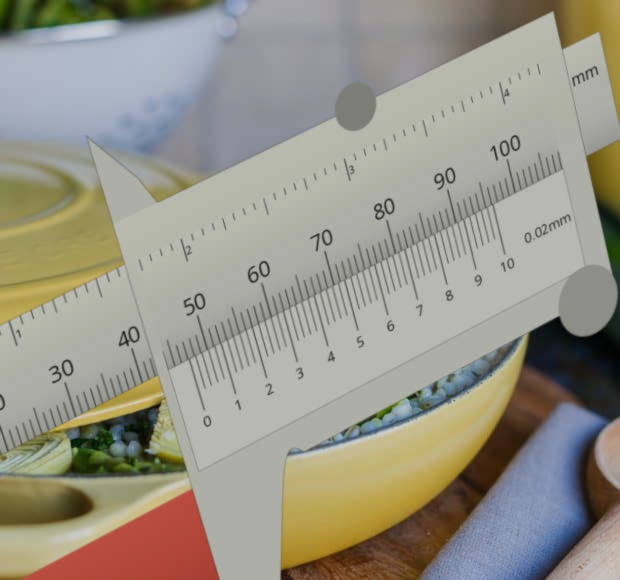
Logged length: 47.2 mm
